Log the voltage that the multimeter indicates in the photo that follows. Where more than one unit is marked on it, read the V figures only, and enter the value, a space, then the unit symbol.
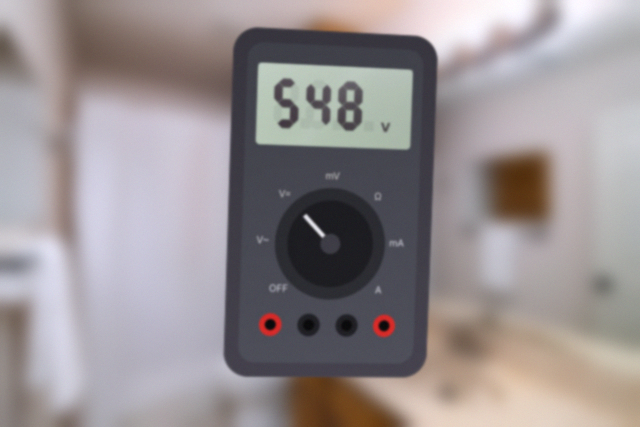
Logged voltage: 548 V
